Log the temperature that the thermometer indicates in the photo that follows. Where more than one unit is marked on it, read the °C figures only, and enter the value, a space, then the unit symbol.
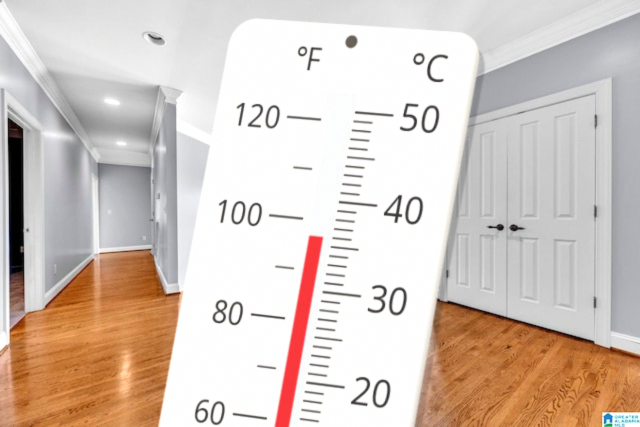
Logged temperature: 36 °C
